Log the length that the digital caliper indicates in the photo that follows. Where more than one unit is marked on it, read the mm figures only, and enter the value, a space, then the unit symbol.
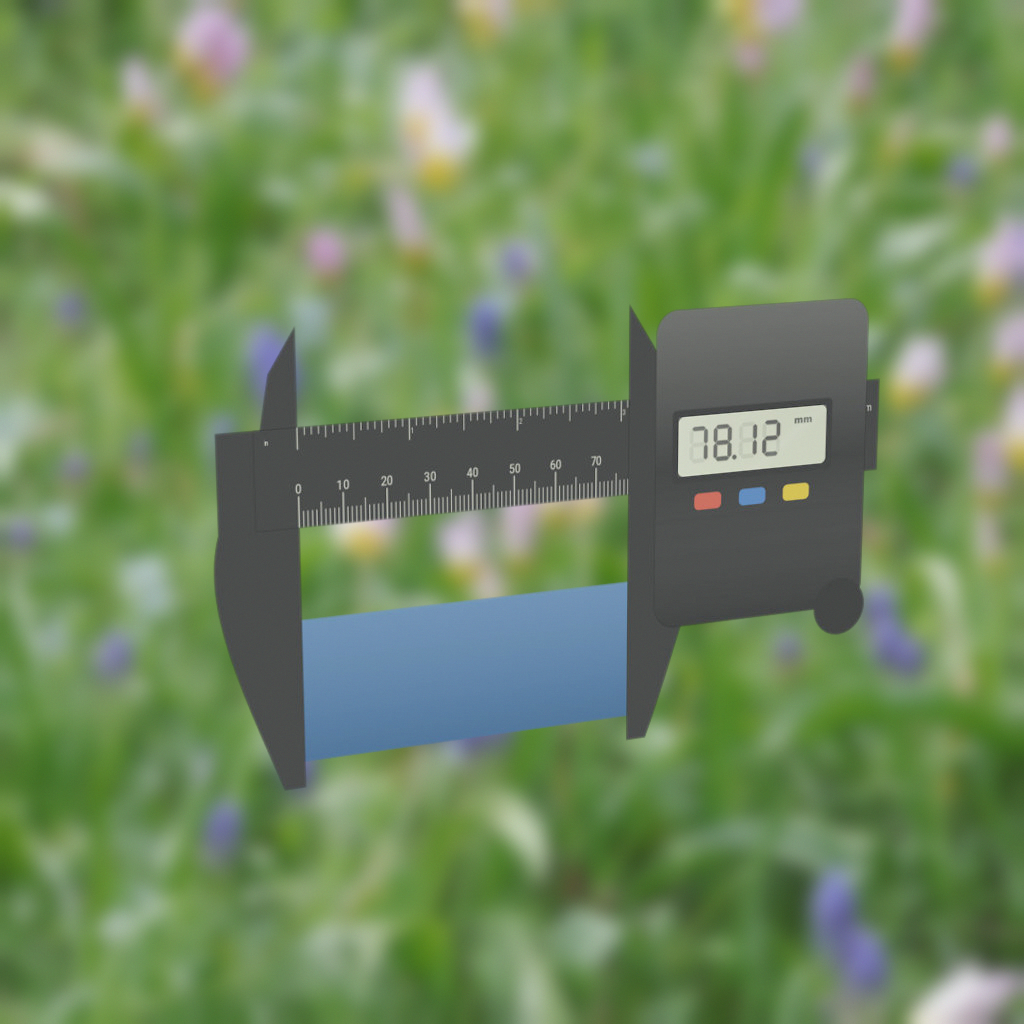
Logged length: 78.12 mm
